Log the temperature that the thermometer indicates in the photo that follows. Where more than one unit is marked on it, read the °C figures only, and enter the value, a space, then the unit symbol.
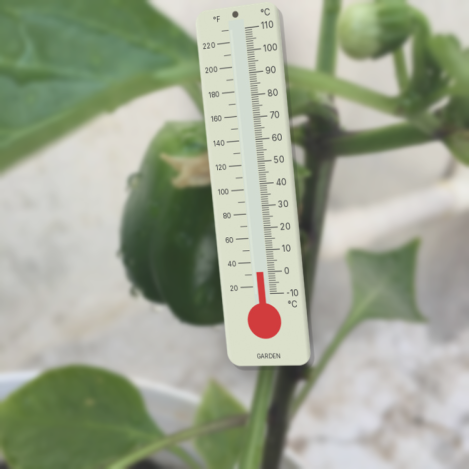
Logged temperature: 0 °C
